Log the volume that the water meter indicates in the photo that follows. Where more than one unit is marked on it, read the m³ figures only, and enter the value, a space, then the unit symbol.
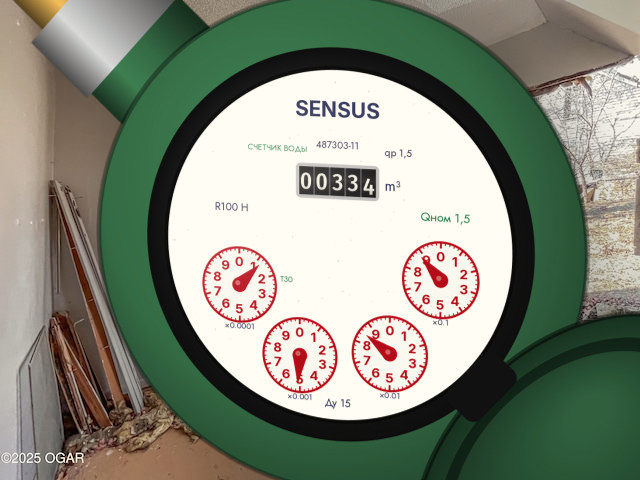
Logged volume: 333.8851 m³
